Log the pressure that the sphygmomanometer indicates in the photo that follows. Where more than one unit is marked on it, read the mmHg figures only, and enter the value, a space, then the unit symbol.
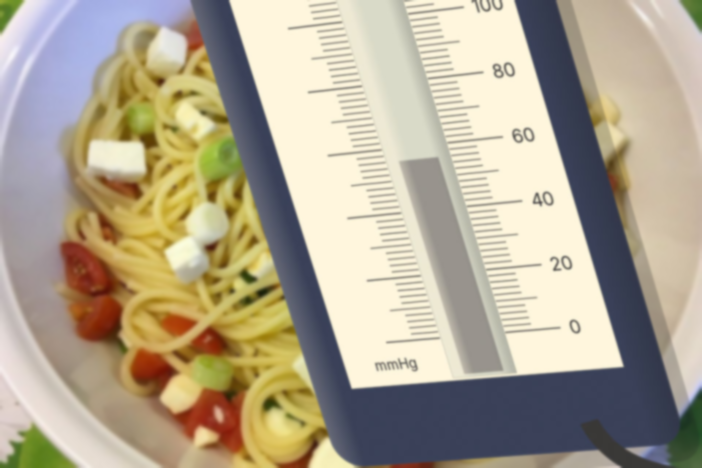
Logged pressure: 56 mmHg
